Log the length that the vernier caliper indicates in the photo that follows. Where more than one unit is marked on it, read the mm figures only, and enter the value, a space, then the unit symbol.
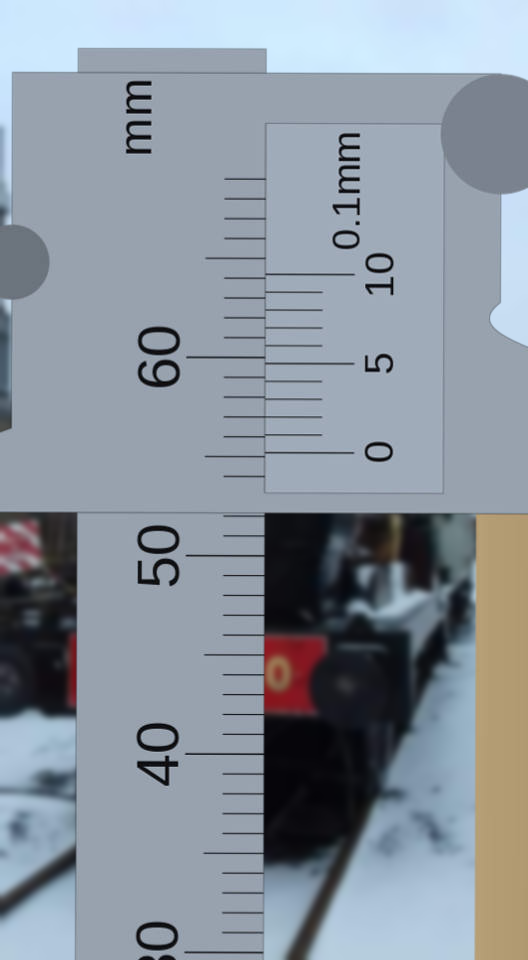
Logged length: 55.2 mm
